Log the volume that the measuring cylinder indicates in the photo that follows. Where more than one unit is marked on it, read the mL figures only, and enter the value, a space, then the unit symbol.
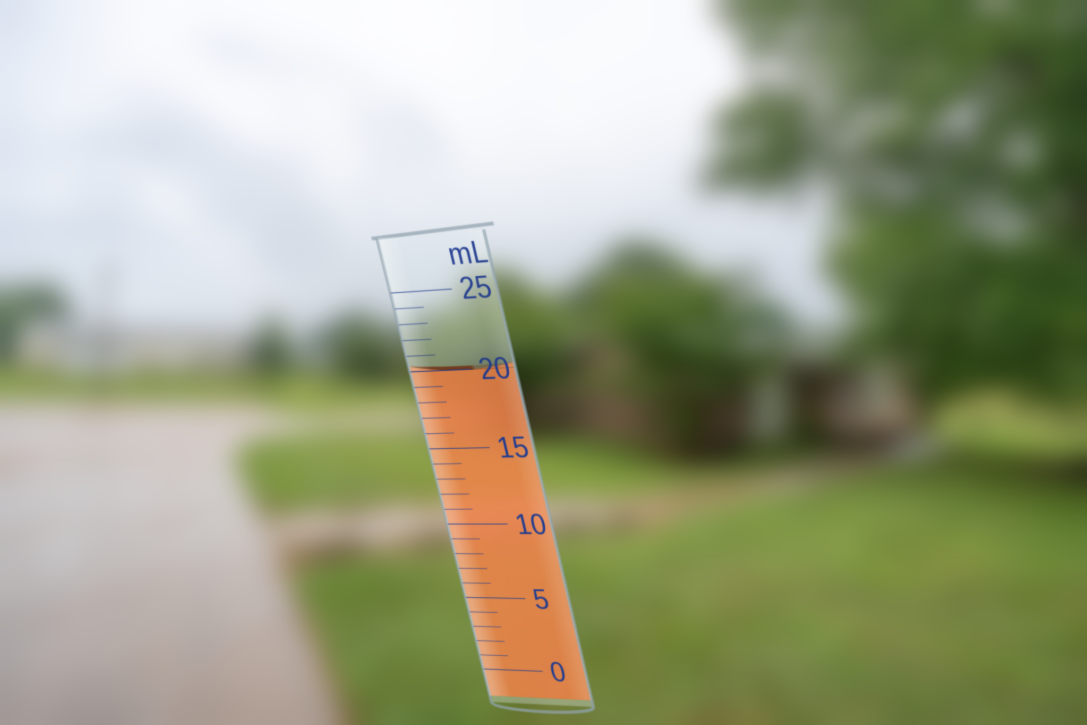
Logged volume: 20 mL
